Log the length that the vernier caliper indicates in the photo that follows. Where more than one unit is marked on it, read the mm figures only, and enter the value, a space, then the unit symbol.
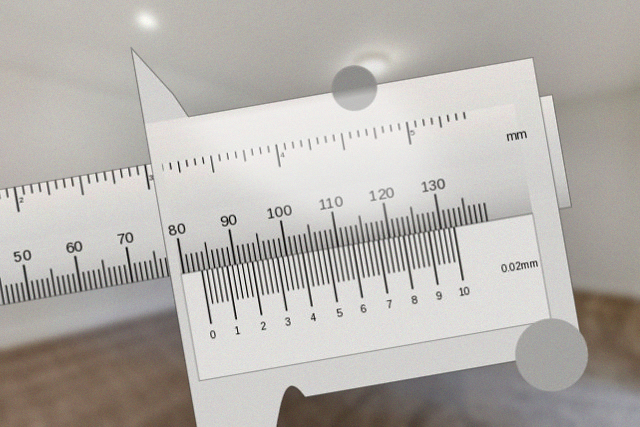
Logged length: 83.5 mm
